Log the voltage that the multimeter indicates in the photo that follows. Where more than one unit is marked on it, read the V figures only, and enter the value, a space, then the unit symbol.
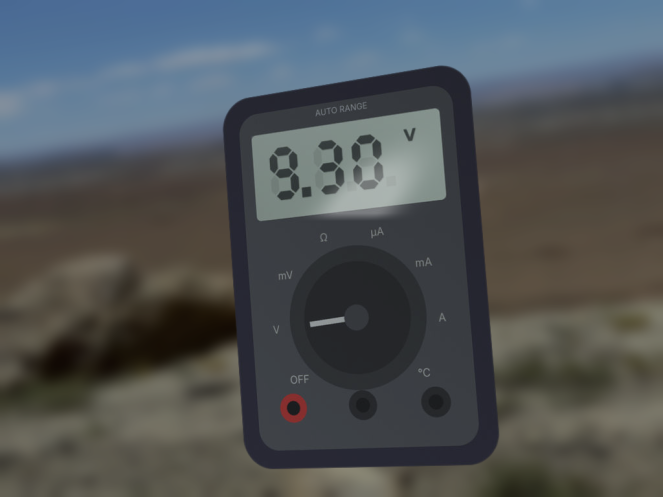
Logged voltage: 9.30 V
